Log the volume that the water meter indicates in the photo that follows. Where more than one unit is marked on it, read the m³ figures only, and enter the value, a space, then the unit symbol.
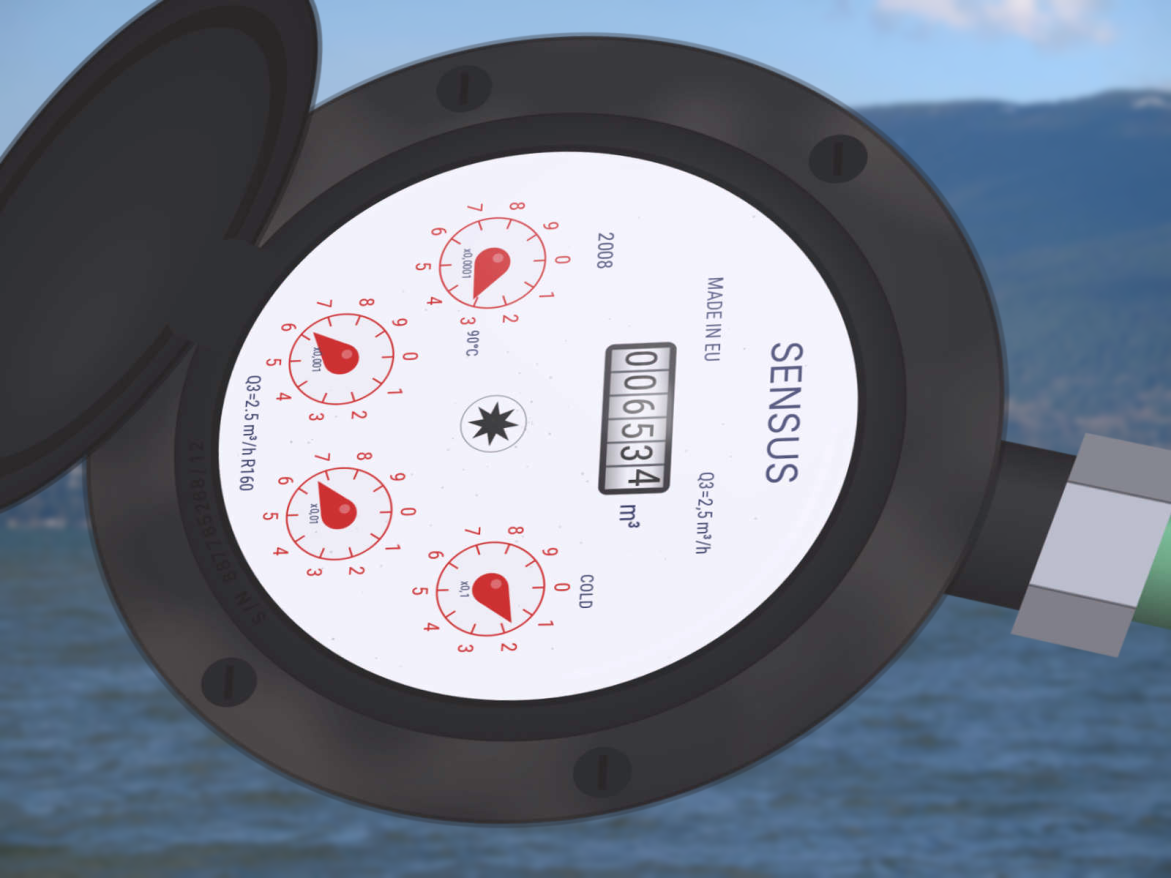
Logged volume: 6534.1663 m³
